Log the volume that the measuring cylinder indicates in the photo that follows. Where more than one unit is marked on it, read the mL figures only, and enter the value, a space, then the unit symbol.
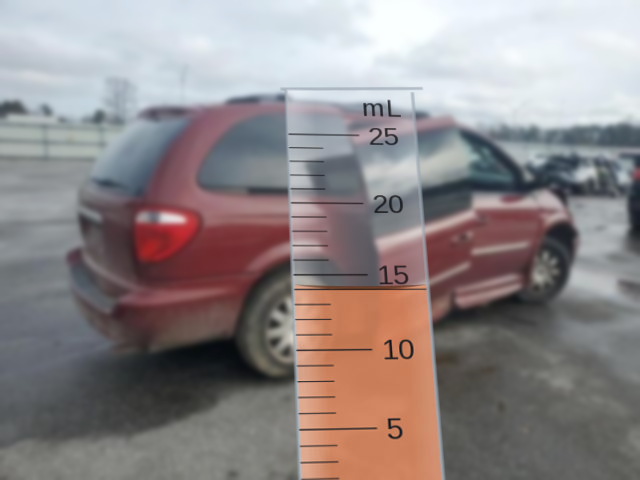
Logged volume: 14 mL
